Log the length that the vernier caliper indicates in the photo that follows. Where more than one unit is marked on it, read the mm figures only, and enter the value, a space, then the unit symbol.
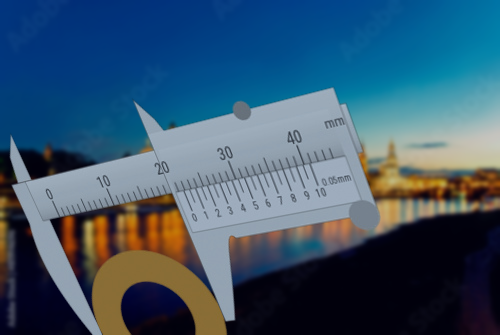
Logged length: 21.8 mm
